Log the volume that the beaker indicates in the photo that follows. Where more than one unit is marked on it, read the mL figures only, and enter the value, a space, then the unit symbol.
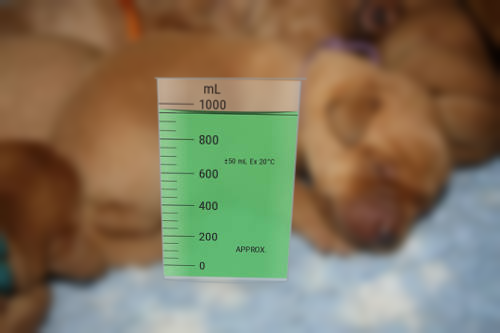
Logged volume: 950 mL
